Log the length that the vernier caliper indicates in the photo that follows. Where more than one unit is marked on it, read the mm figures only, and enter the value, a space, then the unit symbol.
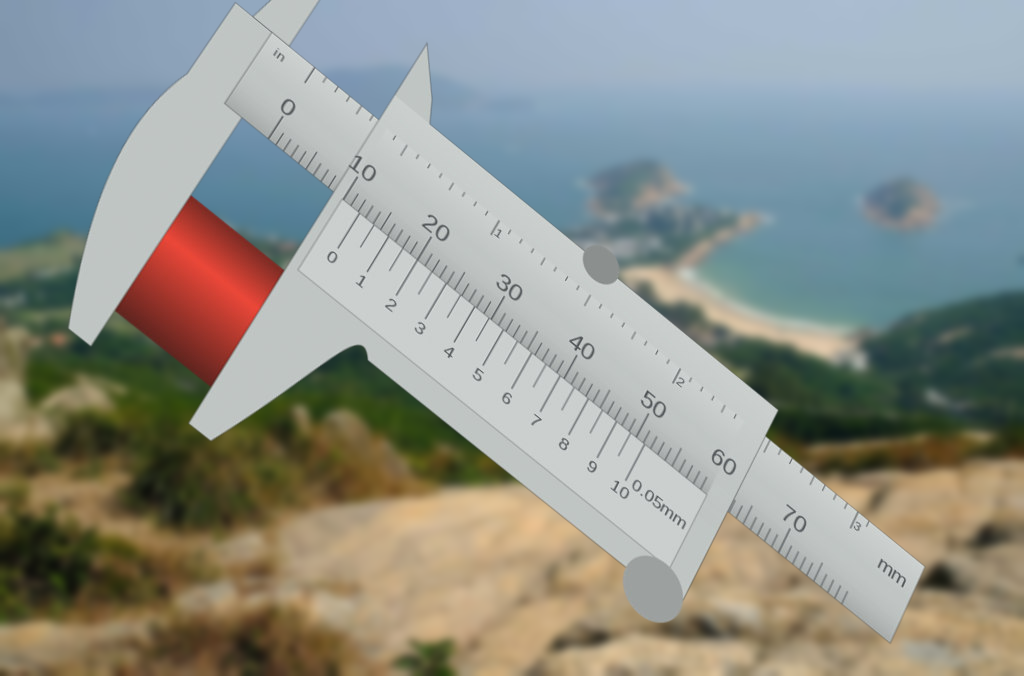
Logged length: 12.2 mm
